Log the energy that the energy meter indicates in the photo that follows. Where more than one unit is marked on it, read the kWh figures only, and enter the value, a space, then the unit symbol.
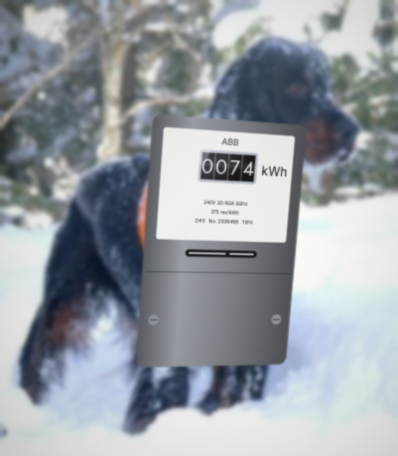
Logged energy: 74 kWh
